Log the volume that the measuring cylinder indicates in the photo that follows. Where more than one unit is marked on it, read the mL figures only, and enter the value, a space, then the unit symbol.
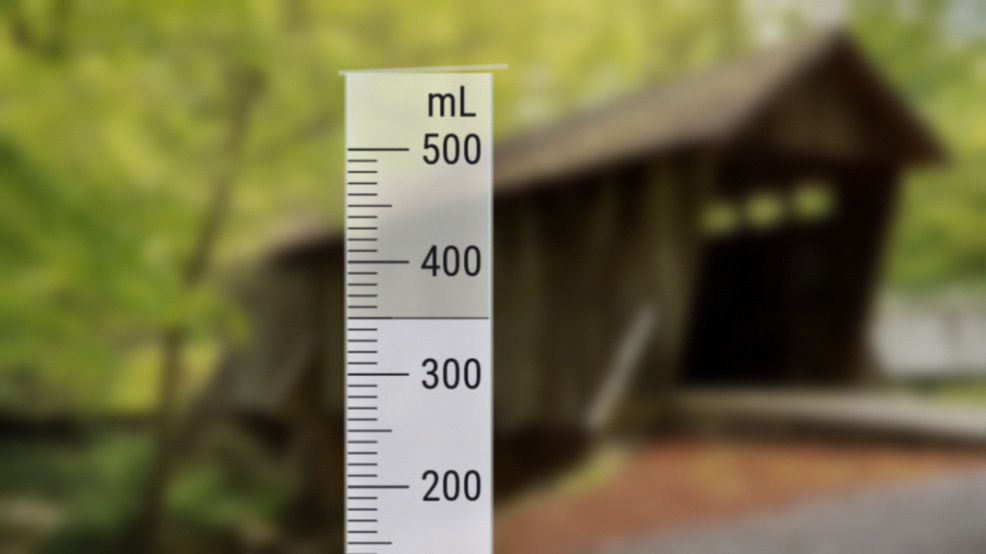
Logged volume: 350 mL
